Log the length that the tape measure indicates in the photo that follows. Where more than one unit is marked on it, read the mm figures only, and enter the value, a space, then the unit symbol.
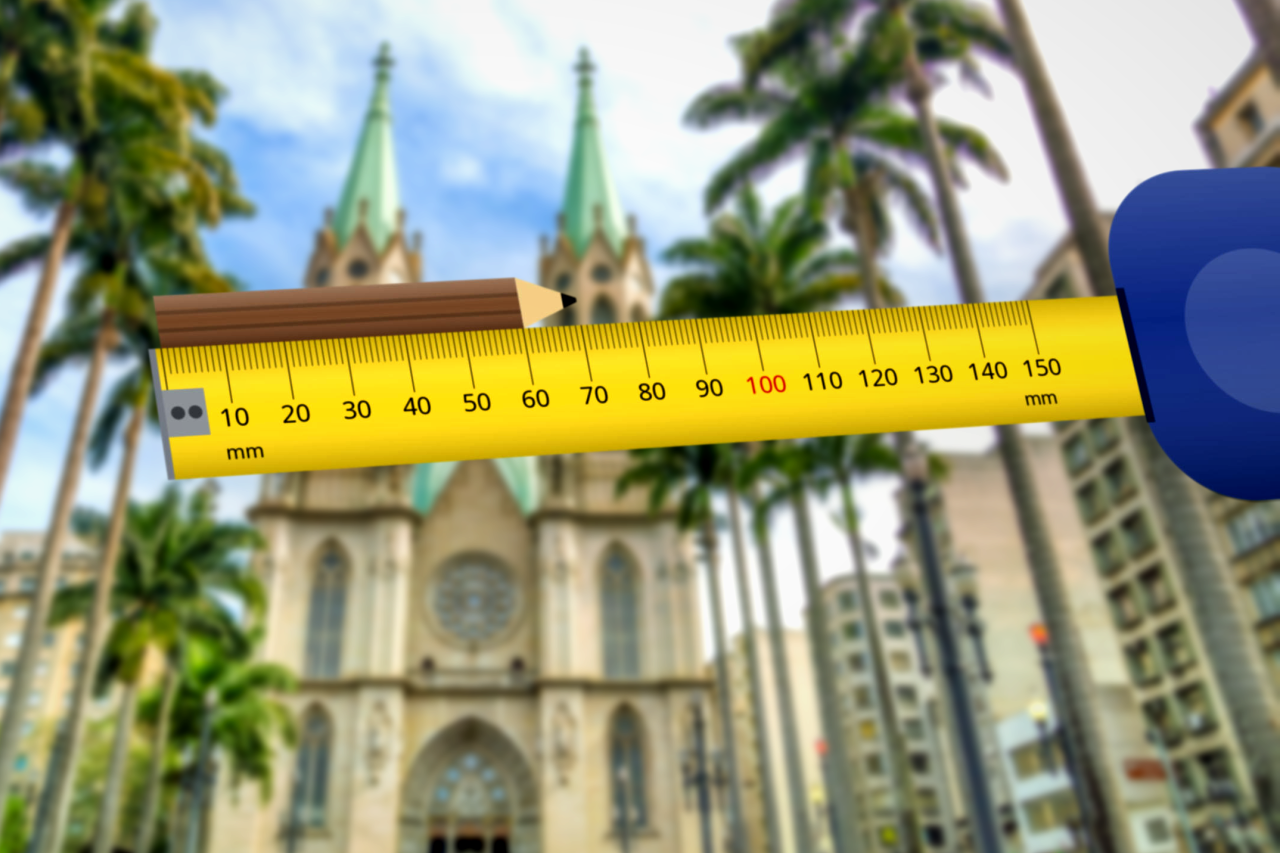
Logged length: 70 mm
